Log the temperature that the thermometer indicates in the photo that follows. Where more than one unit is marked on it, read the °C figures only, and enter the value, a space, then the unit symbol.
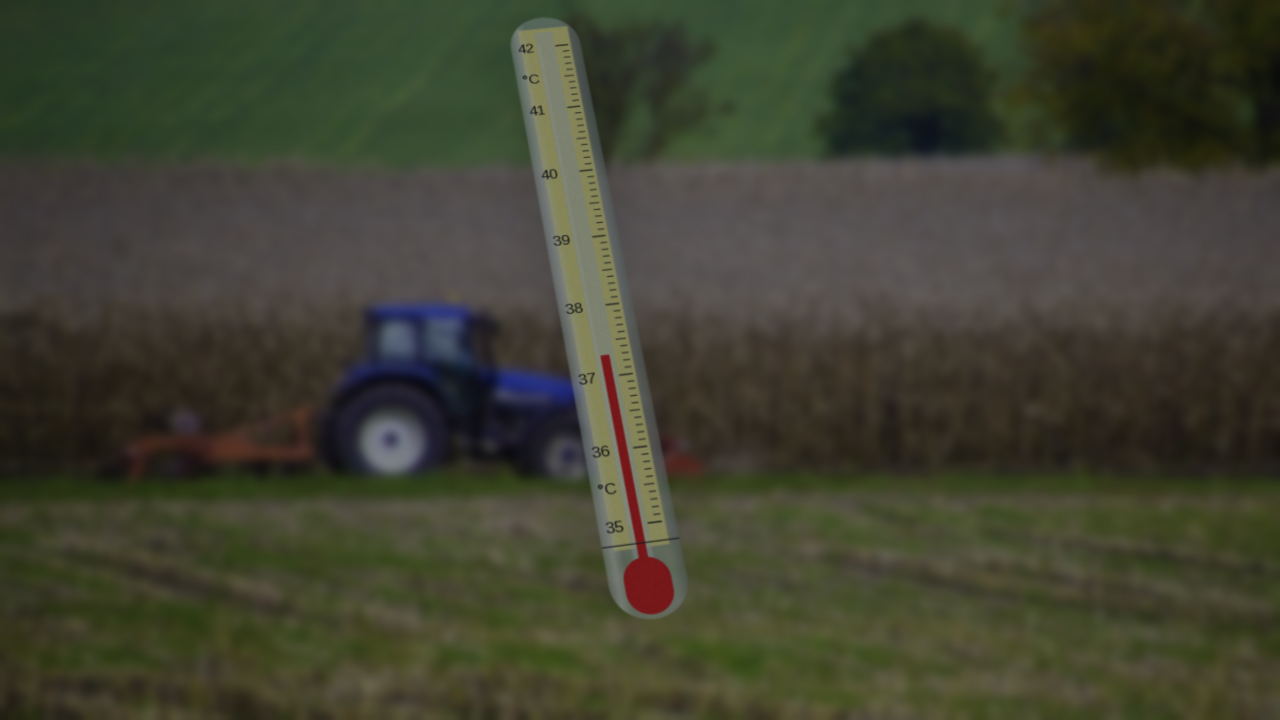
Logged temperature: 37.3 °C
